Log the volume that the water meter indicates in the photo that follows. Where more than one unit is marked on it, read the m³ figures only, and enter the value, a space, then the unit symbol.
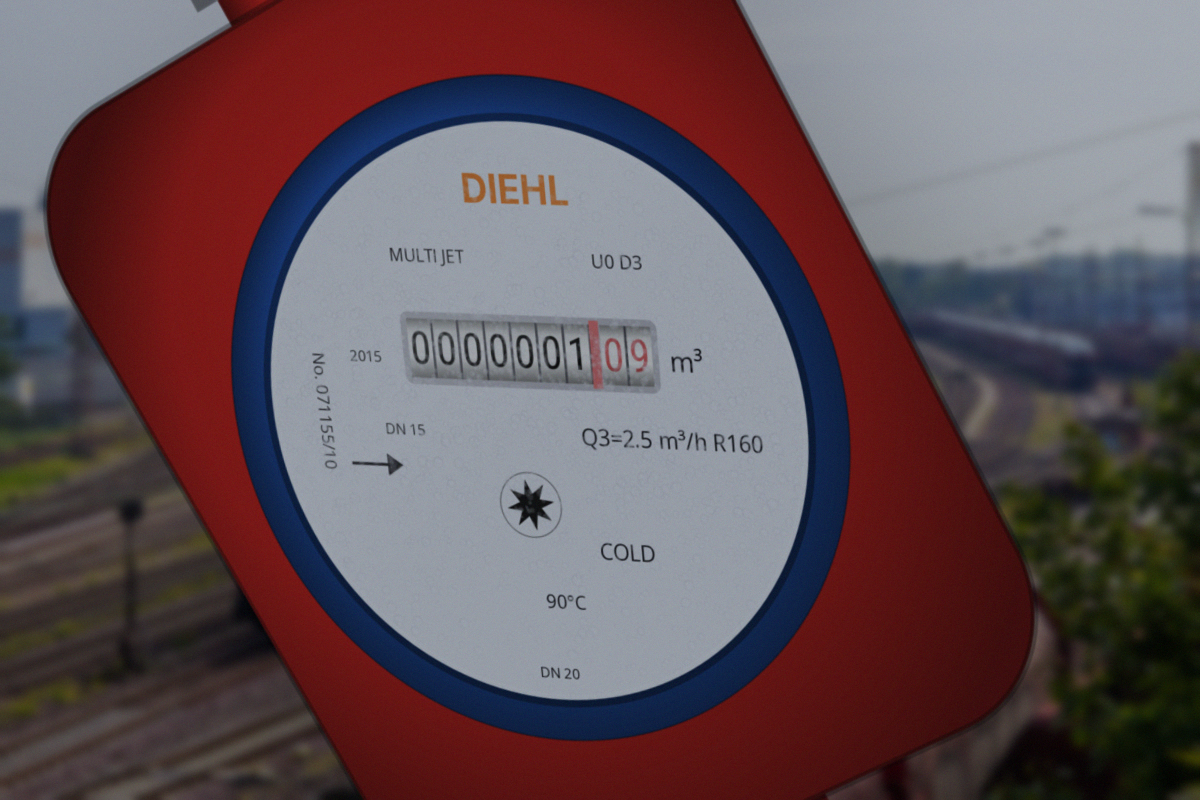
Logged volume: 1.09 m³
